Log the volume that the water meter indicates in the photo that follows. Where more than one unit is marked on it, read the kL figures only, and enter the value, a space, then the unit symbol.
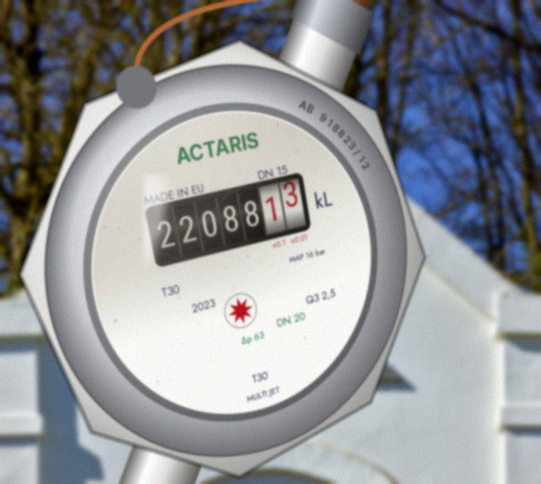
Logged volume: 22088.13 kL
